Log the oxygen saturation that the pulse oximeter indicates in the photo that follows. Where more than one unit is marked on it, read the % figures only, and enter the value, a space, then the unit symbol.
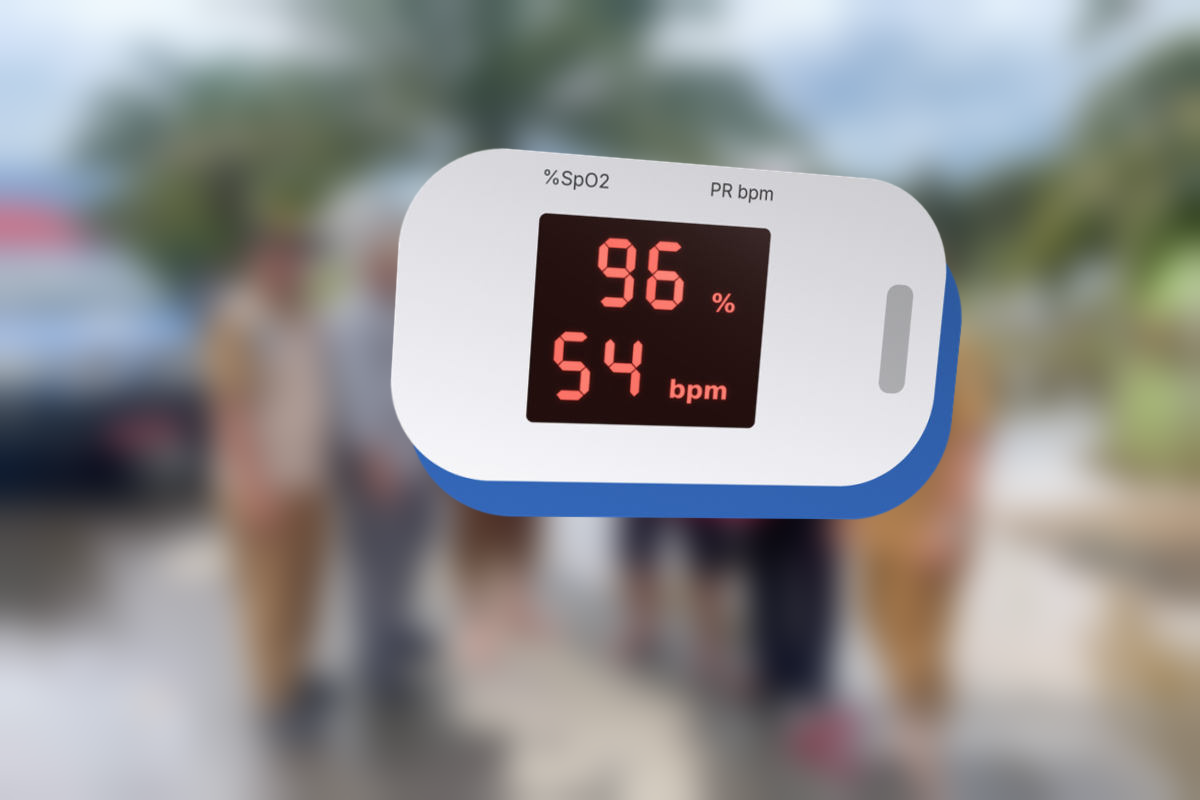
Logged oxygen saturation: 96 %
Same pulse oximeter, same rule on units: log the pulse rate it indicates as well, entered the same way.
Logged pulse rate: 54 bpm
